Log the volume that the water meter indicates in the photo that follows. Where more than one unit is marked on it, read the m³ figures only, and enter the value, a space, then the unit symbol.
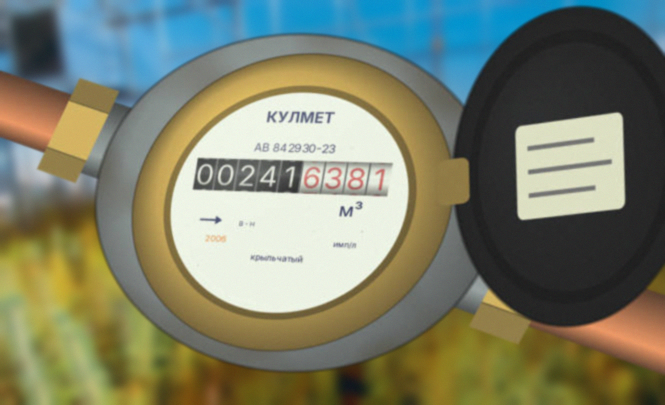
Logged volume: 241.6381 m³
